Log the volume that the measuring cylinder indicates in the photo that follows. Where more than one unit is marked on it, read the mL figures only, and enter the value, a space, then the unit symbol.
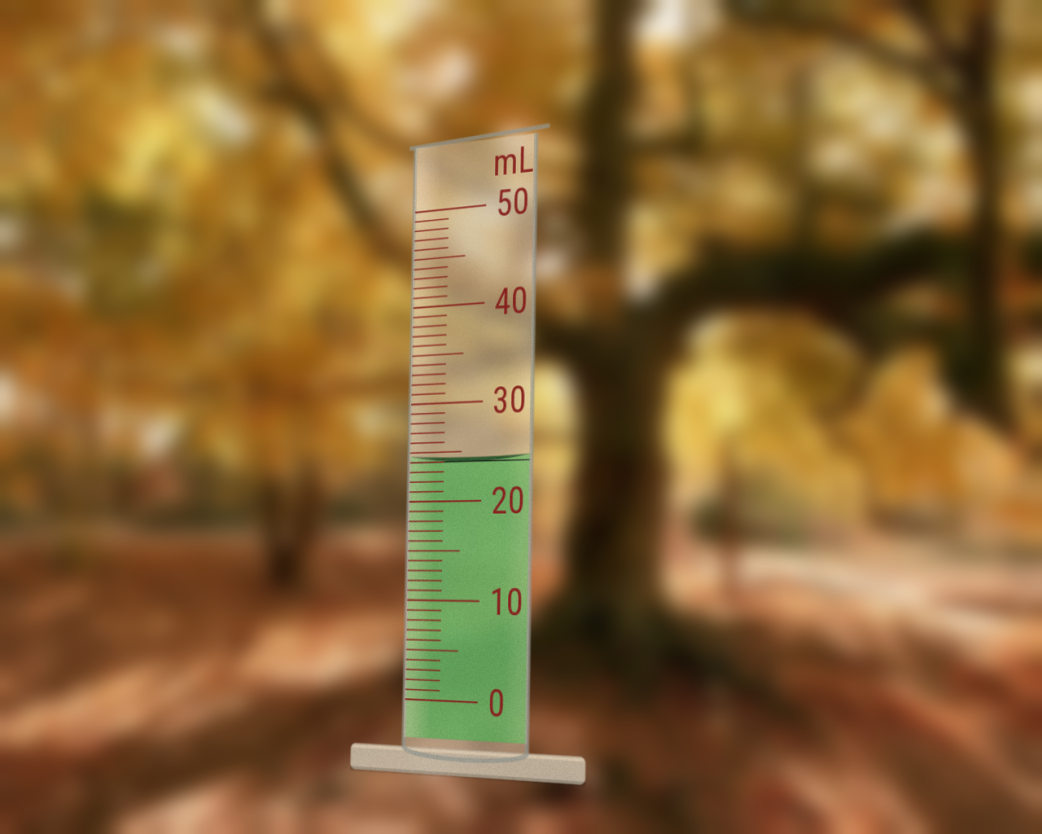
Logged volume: 24 mL
